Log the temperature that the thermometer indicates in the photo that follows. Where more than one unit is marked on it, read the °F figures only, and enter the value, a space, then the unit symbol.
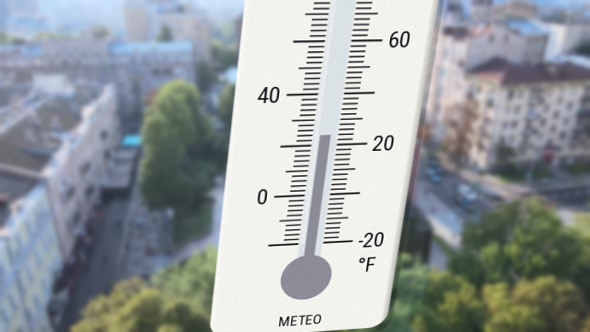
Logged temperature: 24 °F
